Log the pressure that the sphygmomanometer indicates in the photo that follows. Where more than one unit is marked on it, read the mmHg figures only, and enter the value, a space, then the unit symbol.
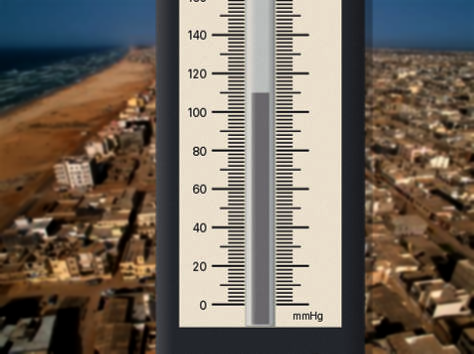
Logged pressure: 110 mmHg
